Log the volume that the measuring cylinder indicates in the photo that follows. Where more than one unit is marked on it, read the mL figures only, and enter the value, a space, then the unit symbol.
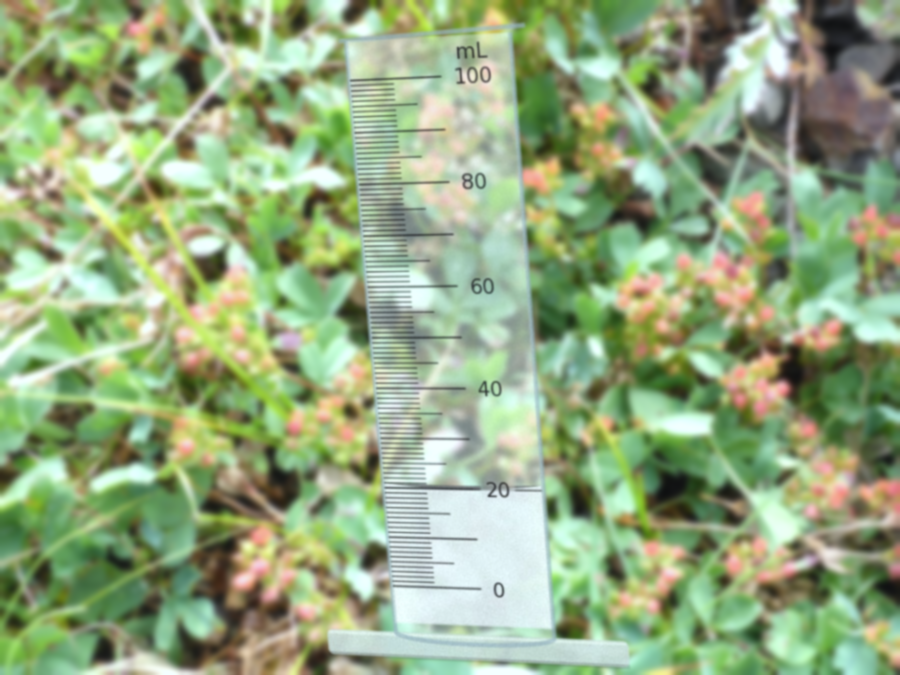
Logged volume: 20 mL
